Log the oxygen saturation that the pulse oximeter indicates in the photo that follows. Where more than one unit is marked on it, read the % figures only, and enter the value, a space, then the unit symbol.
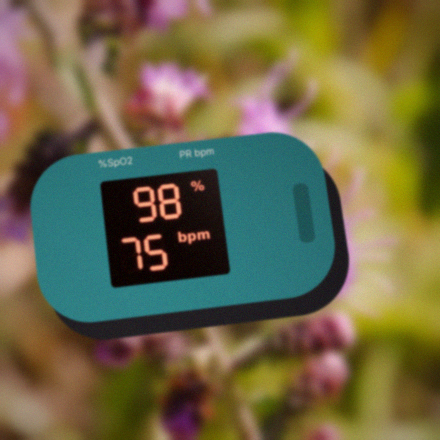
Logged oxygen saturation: 98 %
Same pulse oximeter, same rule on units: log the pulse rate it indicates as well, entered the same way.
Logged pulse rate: 75 bpm
